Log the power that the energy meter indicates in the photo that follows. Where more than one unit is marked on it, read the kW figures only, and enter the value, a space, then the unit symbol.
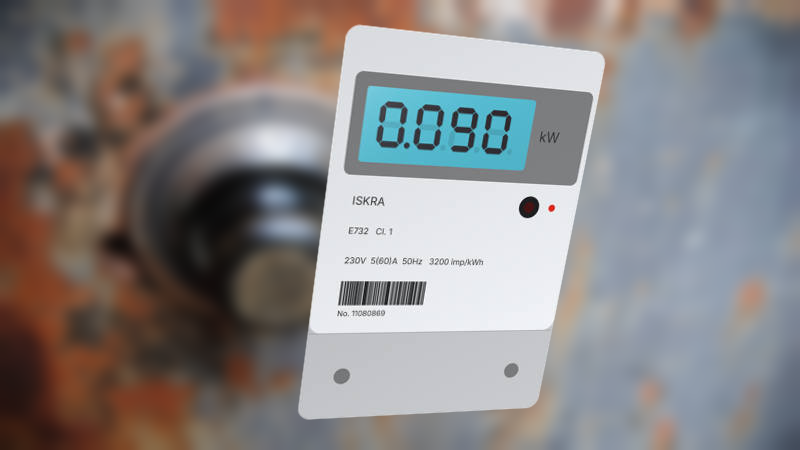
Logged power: 0.090 kW
